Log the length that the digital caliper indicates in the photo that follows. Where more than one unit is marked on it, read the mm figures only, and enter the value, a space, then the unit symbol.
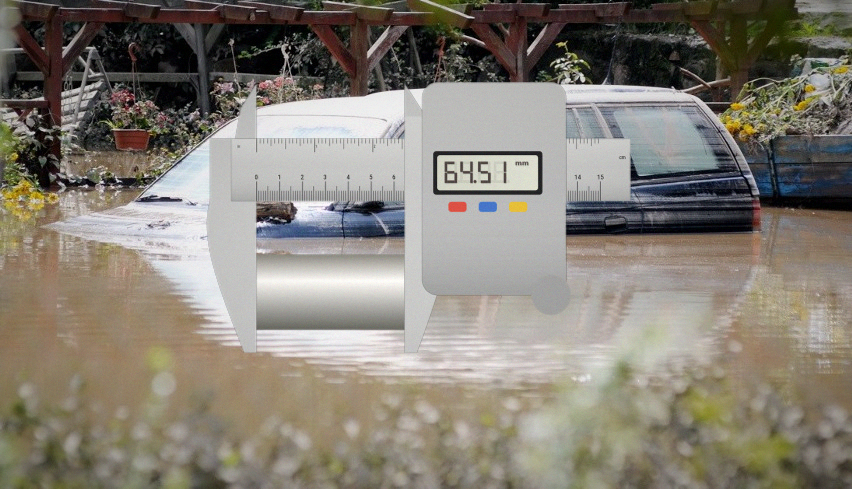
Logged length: 64.51 mm
